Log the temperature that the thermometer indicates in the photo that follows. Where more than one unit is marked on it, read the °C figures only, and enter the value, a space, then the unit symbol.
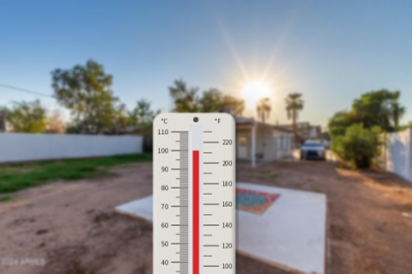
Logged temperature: 100 °C
